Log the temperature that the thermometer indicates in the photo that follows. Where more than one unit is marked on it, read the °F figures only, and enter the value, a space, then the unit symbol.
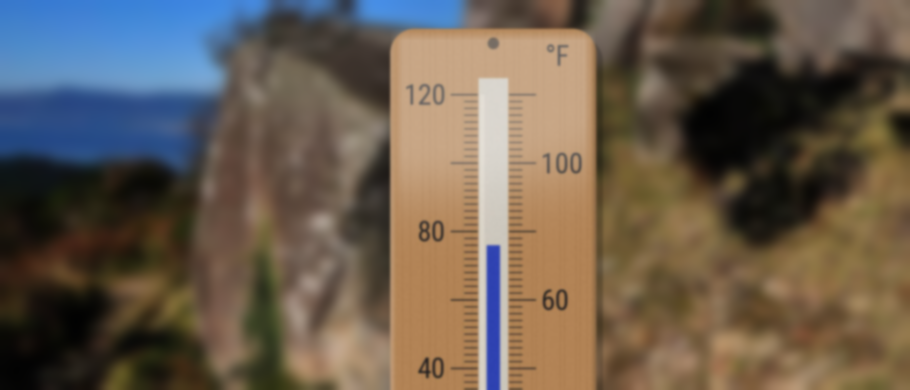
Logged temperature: 76 °F
